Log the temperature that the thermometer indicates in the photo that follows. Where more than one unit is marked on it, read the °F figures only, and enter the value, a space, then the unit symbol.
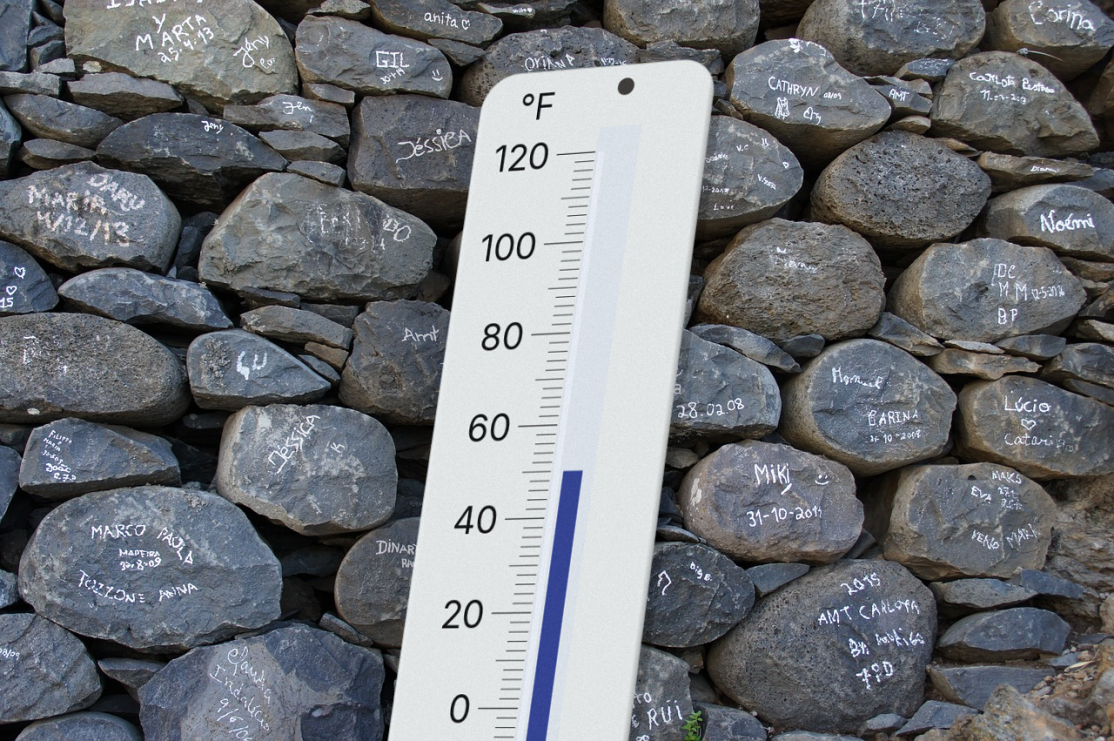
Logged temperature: 50 °F
